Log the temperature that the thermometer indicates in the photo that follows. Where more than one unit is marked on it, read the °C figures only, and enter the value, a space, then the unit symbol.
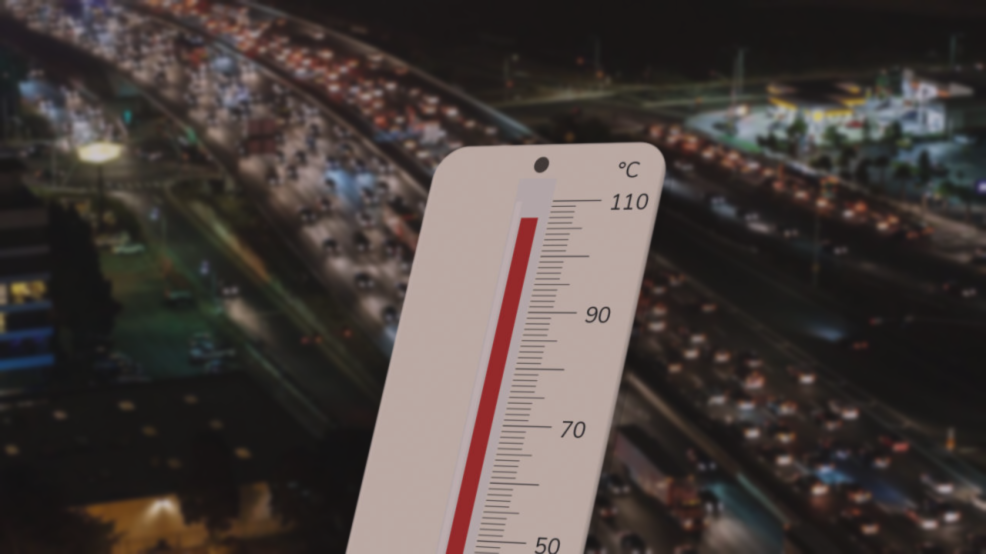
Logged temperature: 107 °C
